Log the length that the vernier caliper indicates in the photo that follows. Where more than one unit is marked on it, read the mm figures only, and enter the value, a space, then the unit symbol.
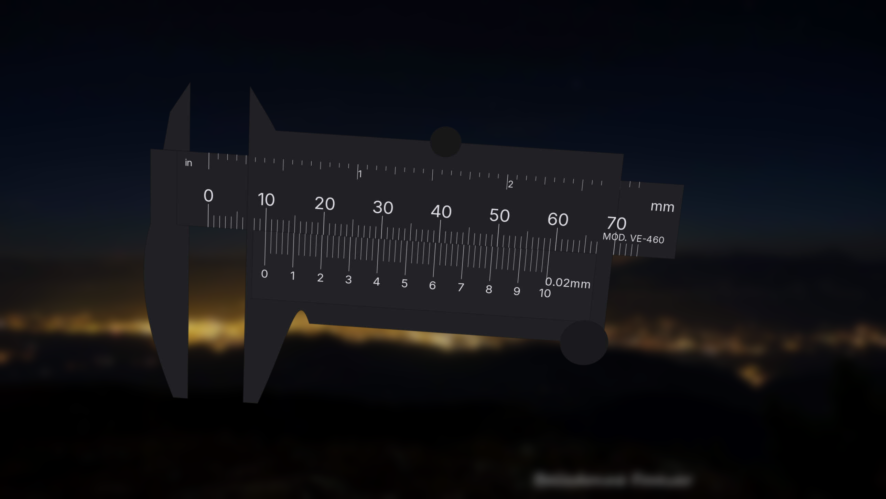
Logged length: 10.0 mm
